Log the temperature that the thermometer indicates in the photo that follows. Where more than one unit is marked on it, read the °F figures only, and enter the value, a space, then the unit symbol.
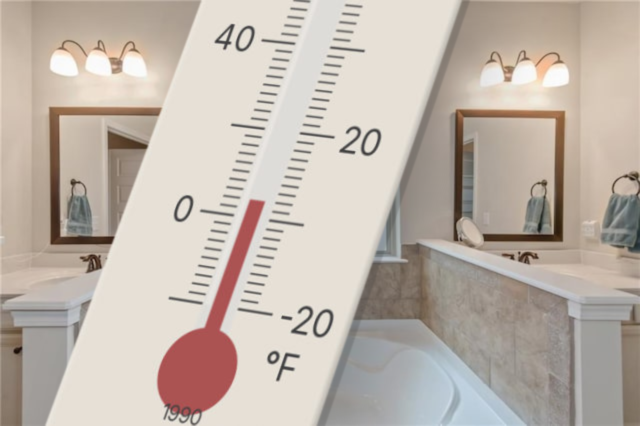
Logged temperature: 4 °F
